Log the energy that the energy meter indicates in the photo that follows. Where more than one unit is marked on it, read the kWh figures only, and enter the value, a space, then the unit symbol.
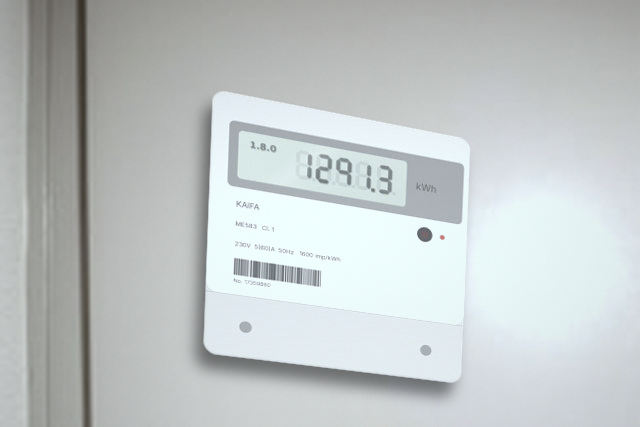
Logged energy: 1291.3 kWh
